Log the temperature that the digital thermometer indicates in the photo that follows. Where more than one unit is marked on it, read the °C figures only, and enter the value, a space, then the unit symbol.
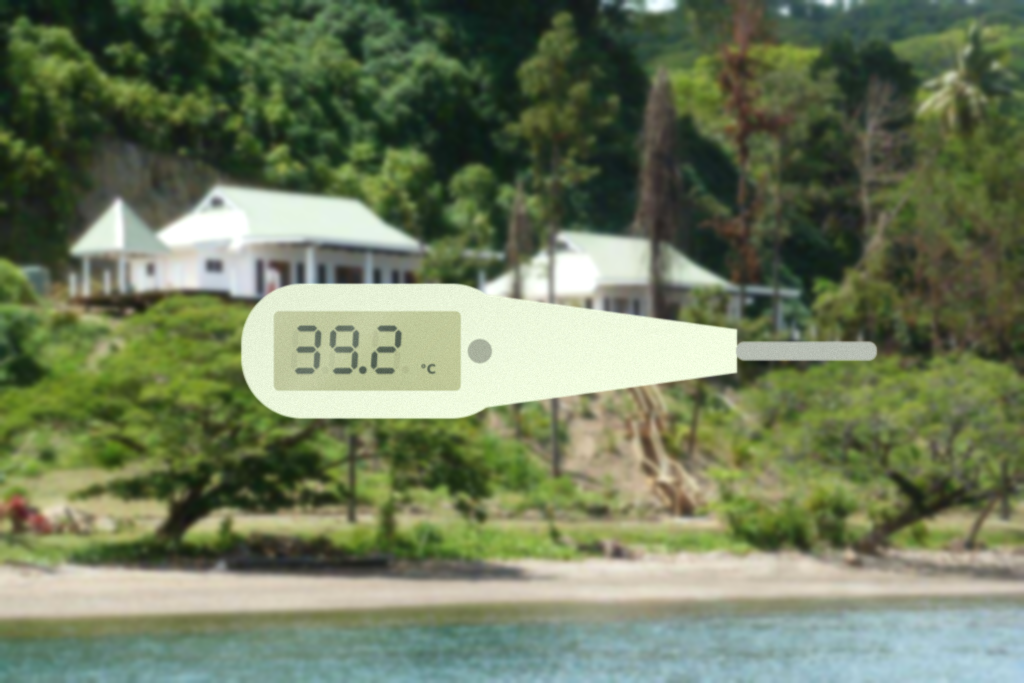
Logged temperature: 39.2 °C
